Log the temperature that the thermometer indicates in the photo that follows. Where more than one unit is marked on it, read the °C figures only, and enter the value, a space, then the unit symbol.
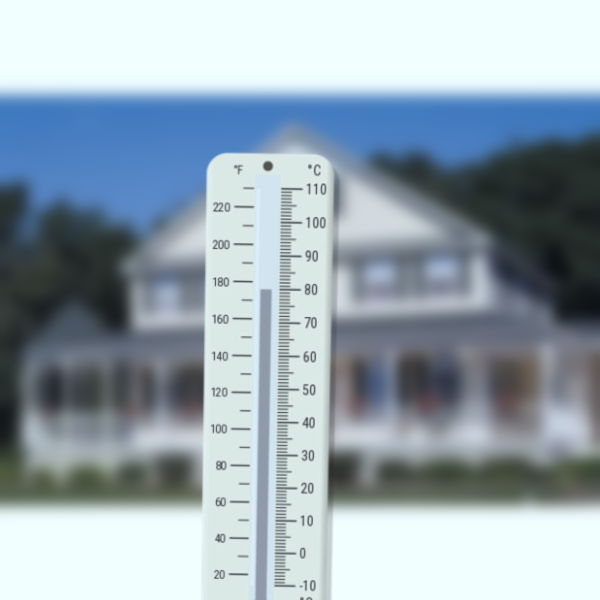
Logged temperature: 80 °C
